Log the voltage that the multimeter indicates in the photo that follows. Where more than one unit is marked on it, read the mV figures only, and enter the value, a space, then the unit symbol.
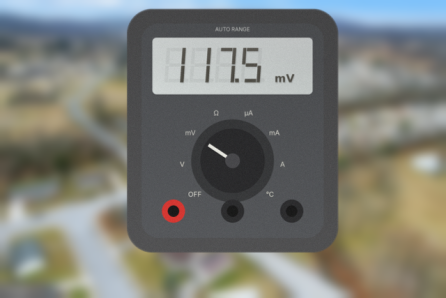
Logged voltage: 117.5 mV
